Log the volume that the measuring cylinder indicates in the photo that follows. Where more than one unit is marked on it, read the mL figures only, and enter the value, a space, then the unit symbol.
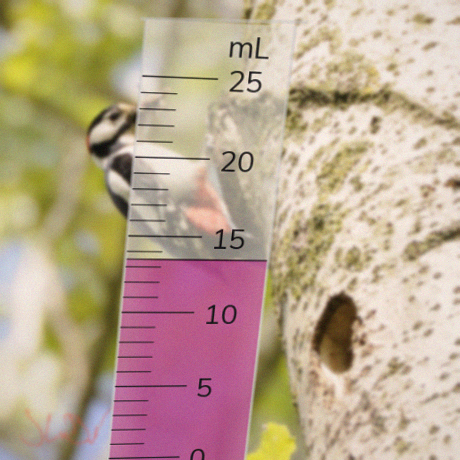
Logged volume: 13.5 mL
